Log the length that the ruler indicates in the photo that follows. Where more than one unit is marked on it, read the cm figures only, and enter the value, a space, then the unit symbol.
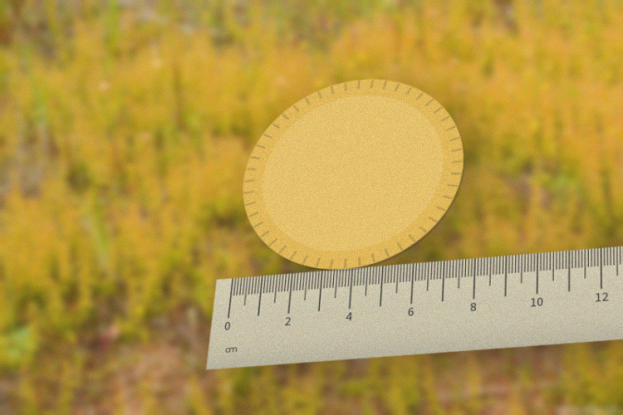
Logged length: 7.5 cm
